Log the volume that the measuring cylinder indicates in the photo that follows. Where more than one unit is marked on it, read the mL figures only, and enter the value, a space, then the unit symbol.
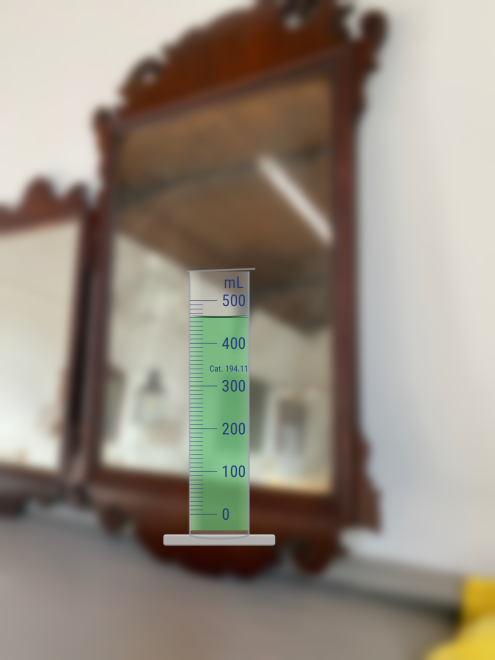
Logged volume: 460 mL
